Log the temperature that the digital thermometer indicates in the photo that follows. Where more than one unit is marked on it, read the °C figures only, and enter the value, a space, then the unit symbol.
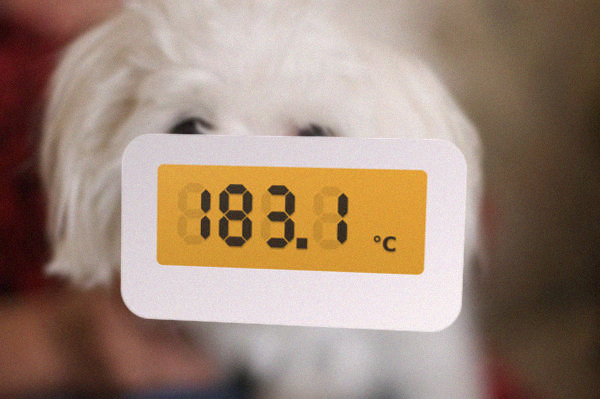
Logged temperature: 183.1 °C
